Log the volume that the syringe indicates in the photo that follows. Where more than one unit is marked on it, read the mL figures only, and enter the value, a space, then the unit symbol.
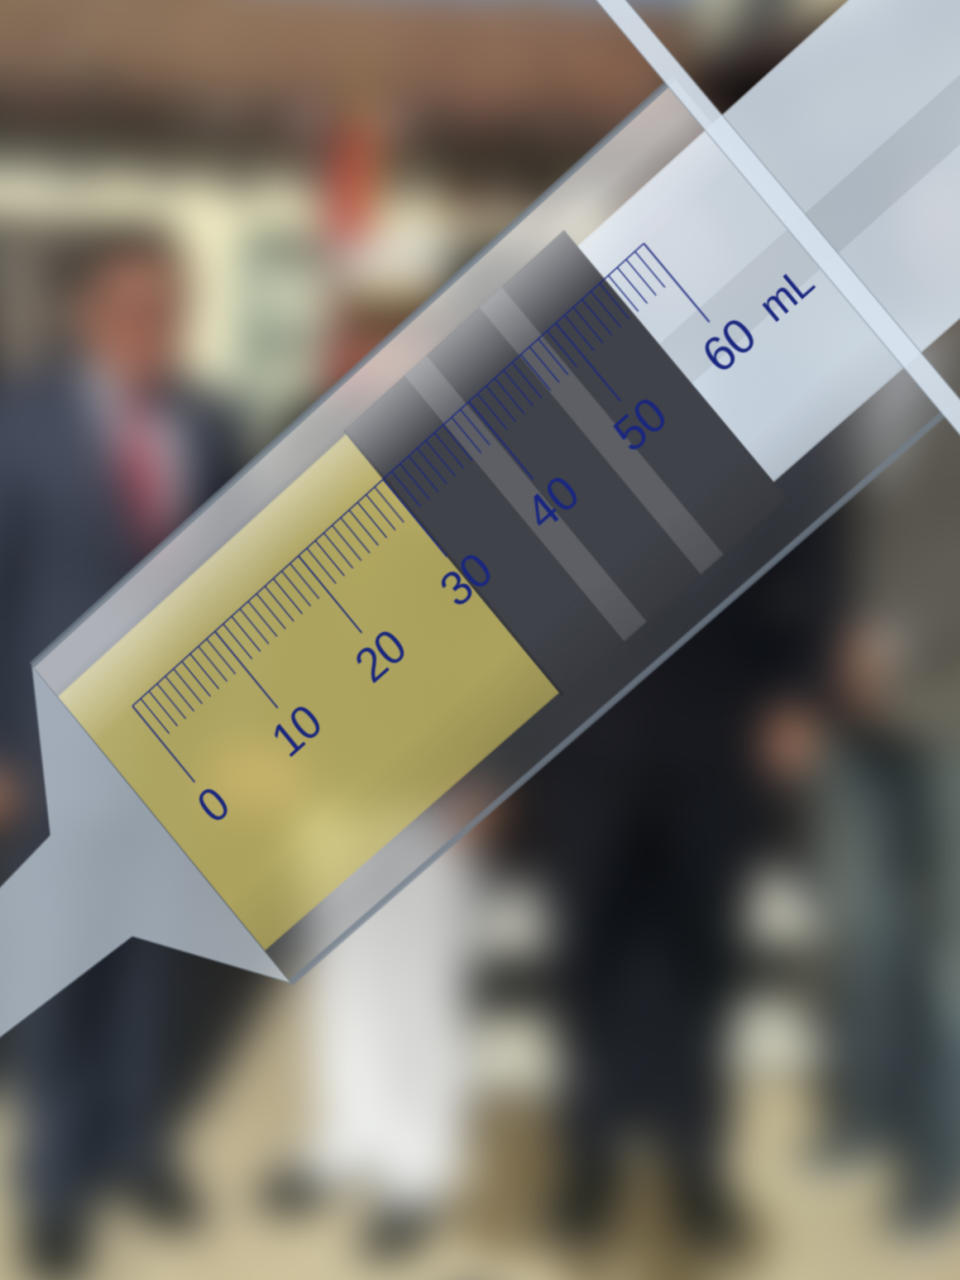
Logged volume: 30 mL
